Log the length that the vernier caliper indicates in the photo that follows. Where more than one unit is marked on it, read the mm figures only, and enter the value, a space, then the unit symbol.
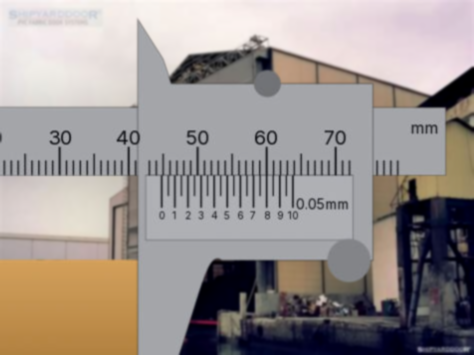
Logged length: 44.8 mm
